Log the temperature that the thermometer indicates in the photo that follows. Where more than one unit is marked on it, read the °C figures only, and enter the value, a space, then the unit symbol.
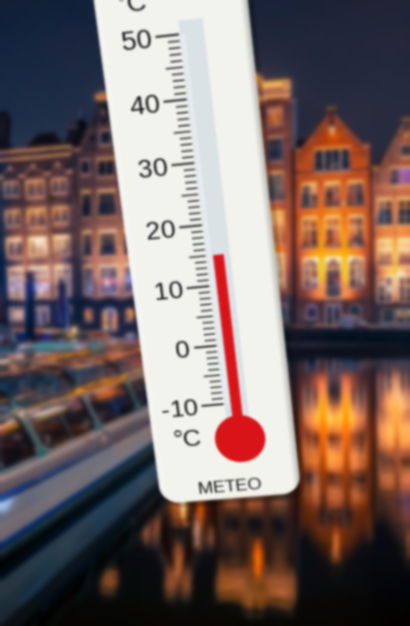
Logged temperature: 15 °C
